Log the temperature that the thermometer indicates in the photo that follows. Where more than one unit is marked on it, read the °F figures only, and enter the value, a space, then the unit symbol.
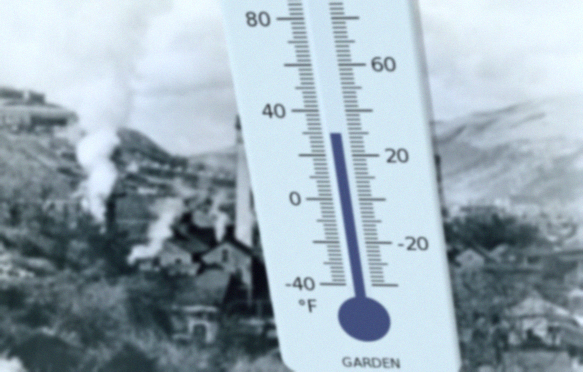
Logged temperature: 30 °F
